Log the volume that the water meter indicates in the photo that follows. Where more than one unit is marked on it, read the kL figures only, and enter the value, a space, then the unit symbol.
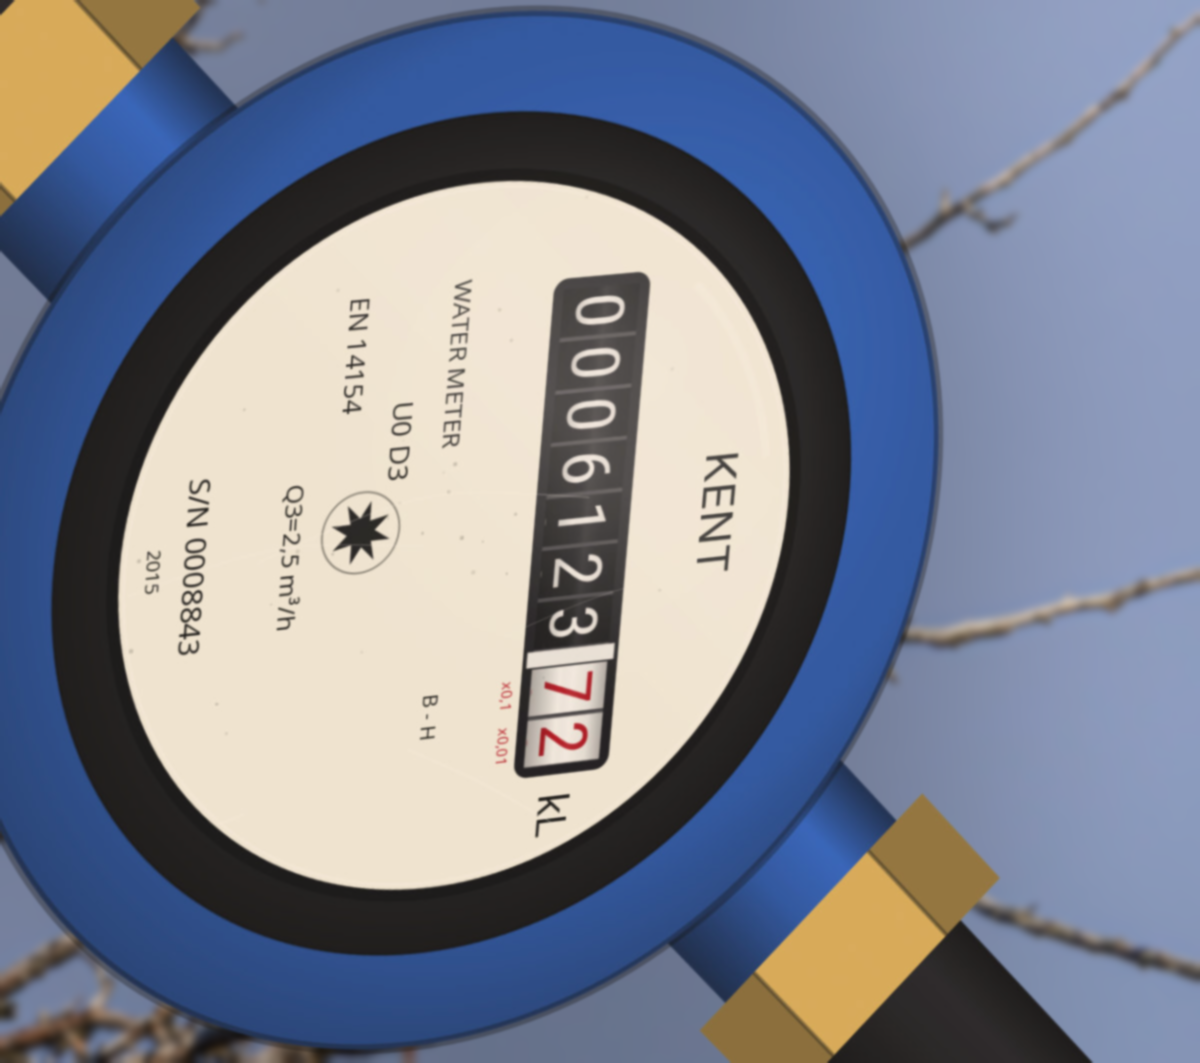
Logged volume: 6123.72 kL
